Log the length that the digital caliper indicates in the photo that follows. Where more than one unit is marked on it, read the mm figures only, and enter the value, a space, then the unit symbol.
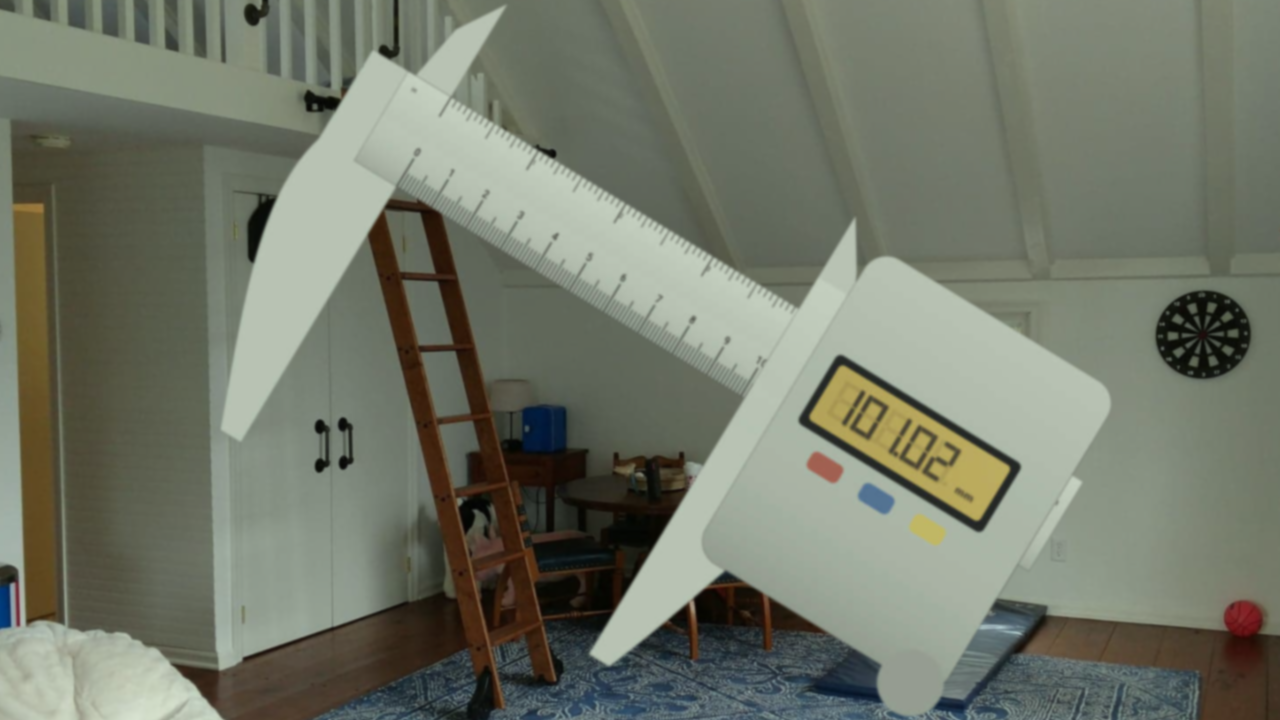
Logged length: 101.02 mm
